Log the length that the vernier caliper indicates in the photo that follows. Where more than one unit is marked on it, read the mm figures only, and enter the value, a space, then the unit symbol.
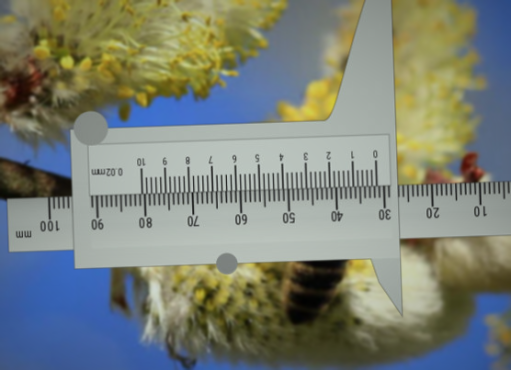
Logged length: 31.5 mm
